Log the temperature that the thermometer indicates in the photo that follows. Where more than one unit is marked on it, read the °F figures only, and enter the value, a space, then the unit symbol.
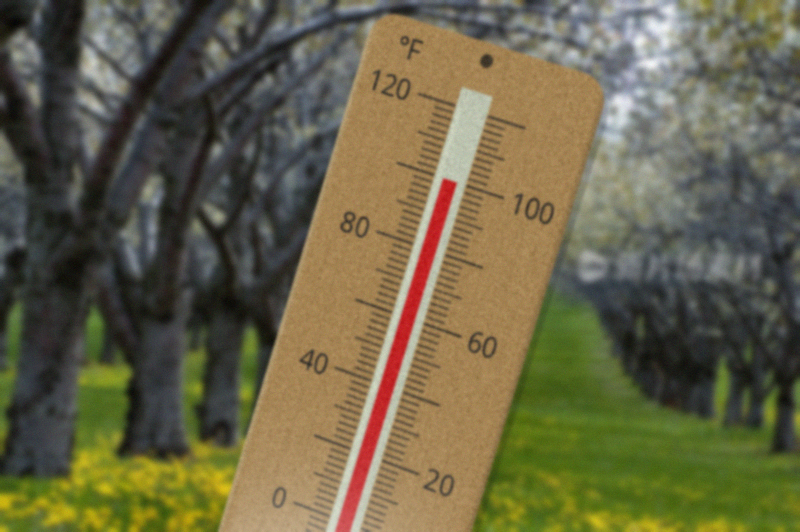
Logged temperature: 100 °F
